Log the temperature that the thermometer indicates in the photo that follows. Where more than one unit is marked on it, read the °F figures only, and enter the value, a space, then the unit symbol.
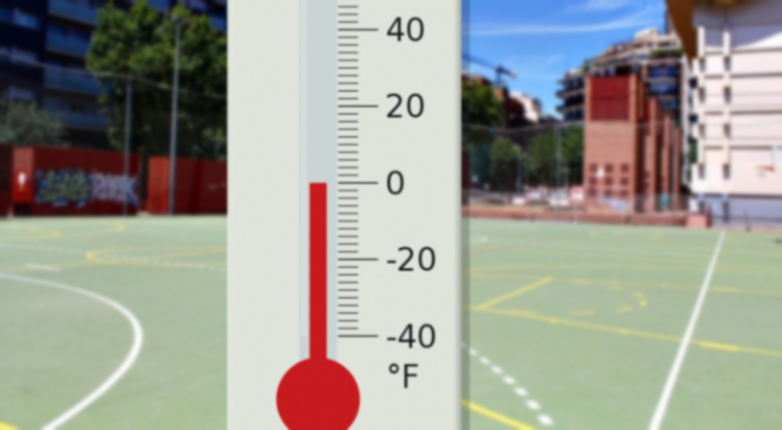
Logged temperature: 0 °F
